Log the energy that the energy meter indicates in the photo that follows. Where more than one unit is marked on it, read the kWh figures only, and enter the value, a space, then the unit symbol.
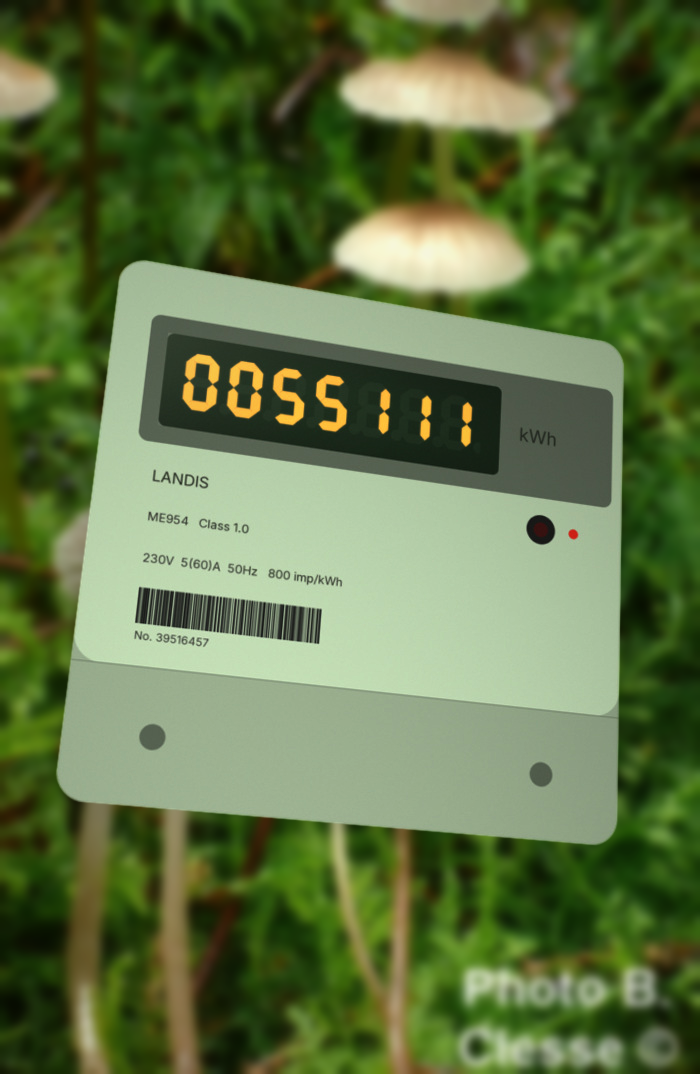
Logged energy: 55111 kWh
